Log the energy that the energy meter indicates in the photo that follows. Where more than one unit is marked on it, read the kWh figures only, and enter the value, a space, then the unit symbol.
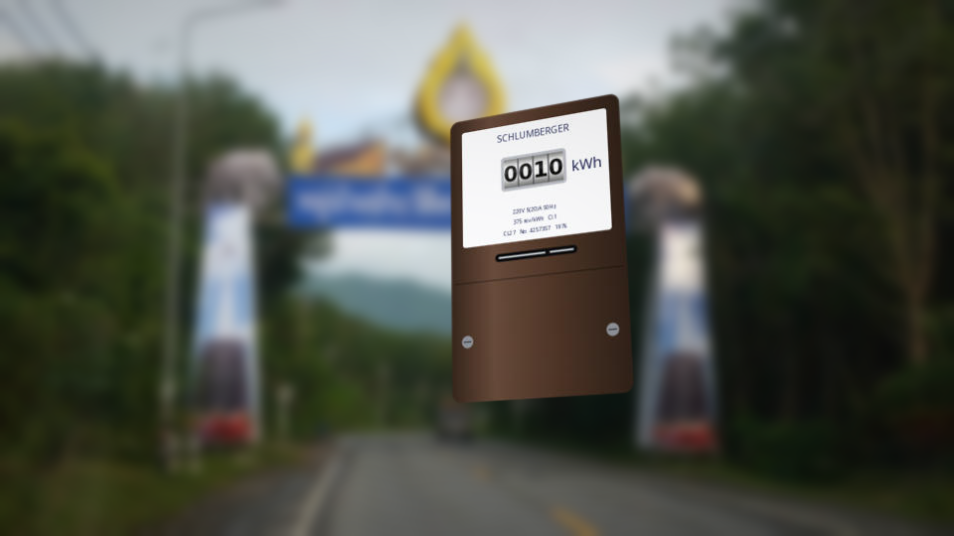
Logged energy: 10 kWh
